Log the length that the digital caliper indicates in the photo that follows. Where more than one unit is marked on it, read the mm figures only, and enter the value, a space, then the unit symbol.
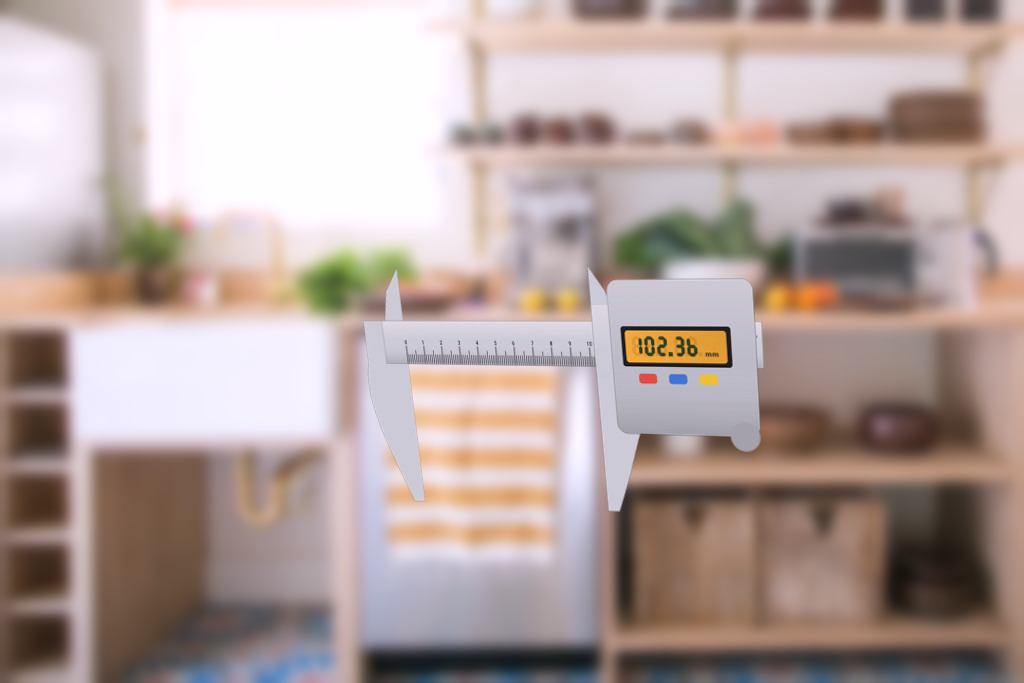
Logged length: 102.36 mm
